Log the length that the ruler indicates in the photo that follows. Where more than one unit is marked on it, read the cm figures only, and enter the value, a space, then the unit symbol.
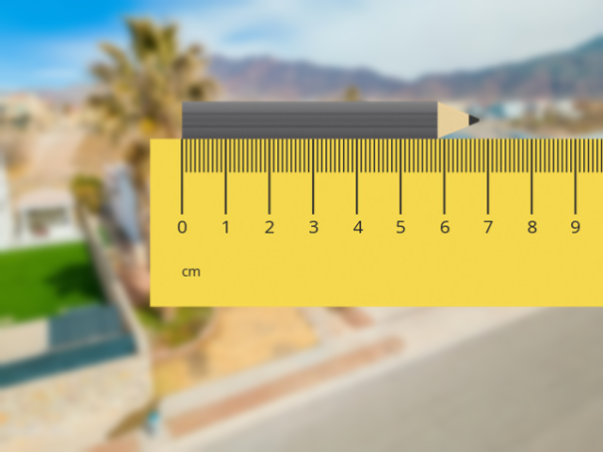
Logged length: 6.8 cm
